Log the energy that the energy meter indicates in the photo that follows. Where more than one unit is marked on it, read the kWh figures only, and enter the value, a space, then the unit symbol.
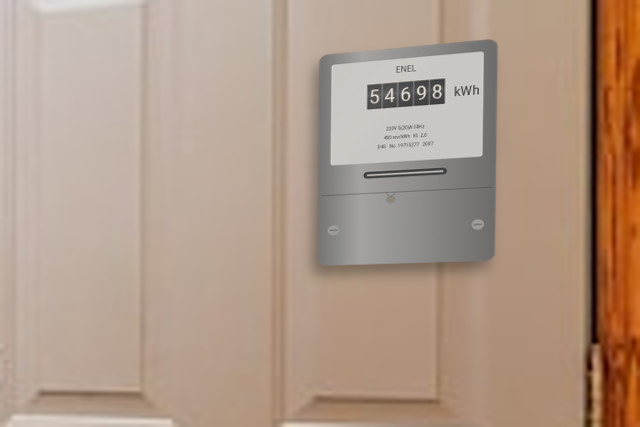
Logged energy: 54698 kWh
